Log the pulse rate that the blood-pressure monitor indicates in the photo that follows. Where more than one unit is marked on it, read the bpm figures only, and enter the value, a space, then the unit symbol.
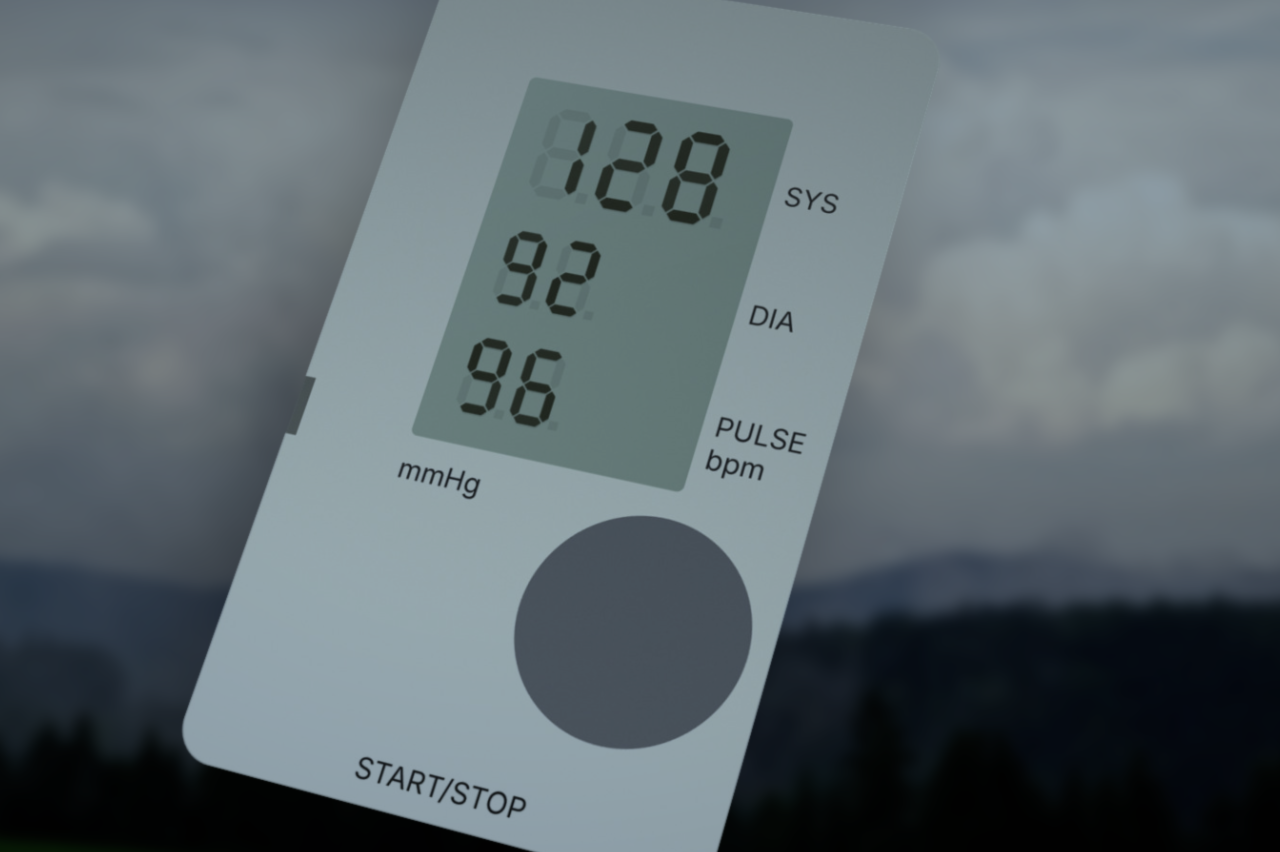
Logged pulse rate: 96 bpm
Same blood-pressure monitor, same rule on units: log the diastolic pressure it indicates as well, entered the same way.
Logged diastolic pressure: 92 mmHg
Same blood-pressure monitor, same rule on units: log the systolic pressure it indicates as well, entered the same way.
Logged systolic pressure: 128 mmHg
